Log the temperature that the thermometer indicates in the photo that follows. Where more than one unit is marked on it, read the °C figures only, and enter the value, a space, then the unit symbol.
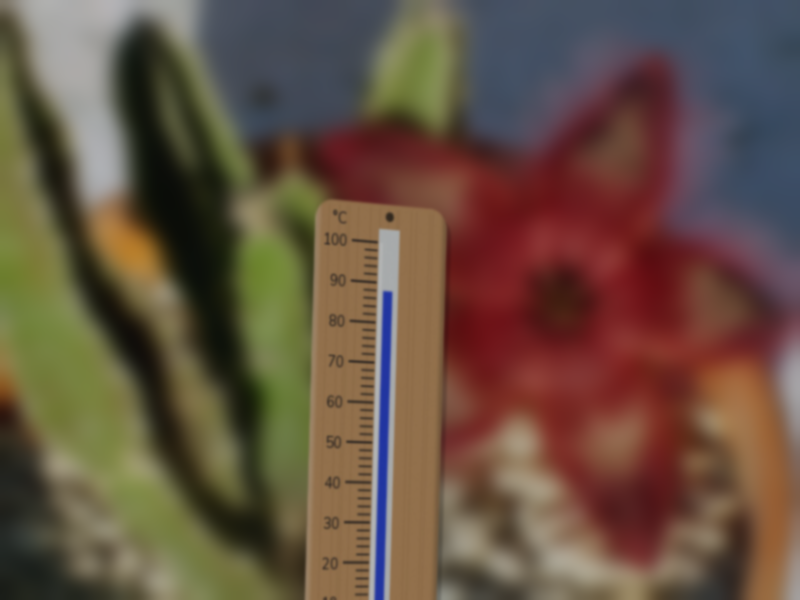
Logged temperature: 88 °C
